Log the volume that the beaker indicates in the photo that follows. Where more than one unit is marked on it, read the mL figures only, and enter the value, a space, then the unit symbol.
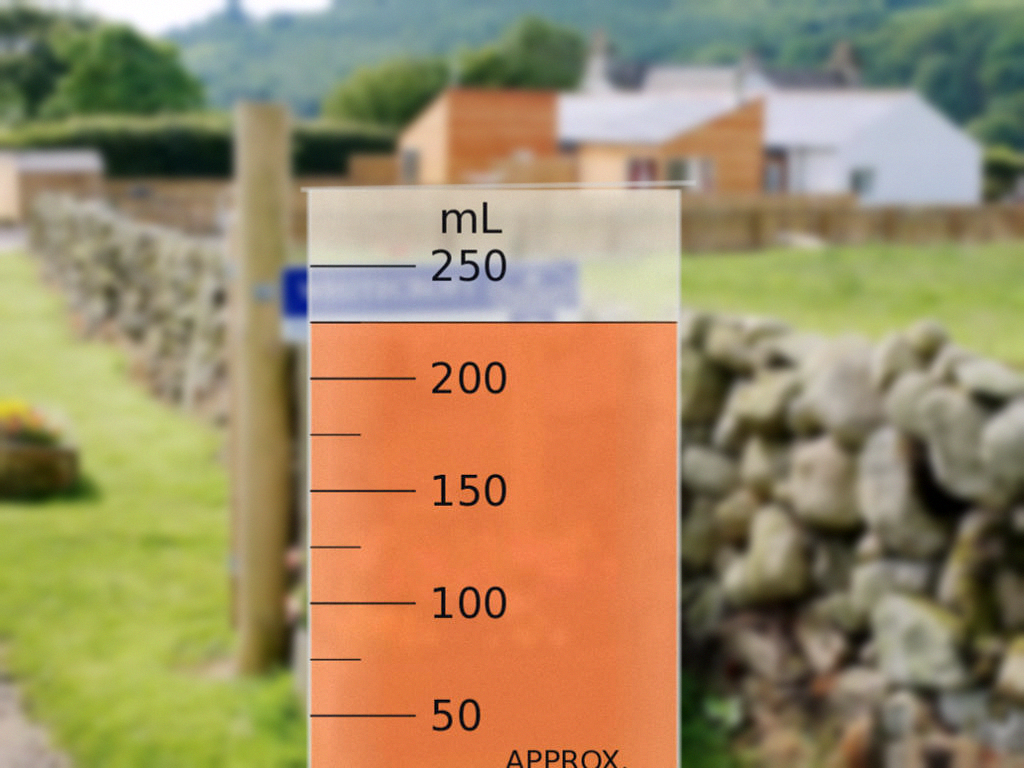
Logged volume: 225 mL
